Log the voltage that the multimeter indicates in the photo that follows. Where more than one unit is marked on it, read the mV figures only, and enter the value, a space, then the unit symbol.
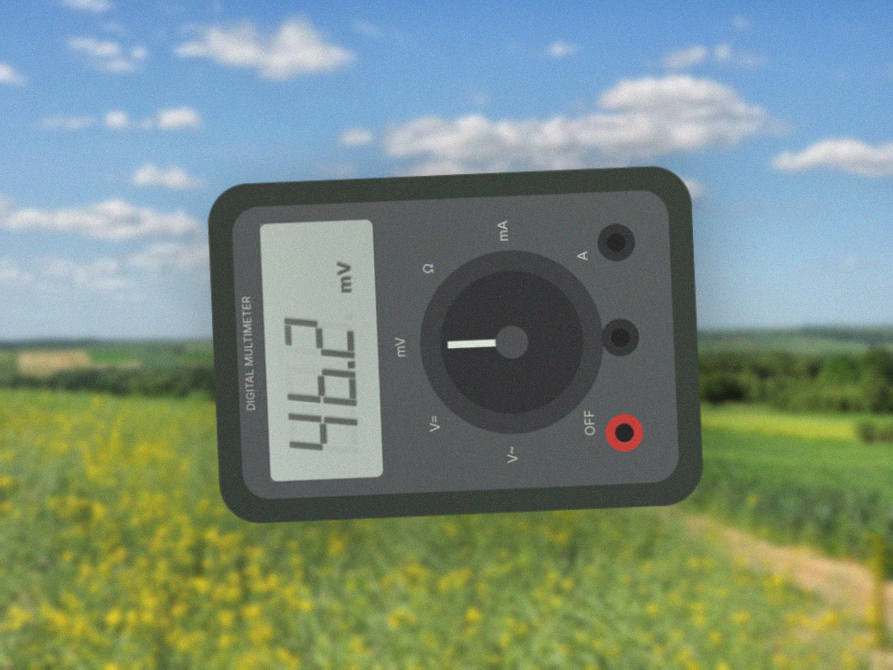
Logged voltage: 46.2 mV
